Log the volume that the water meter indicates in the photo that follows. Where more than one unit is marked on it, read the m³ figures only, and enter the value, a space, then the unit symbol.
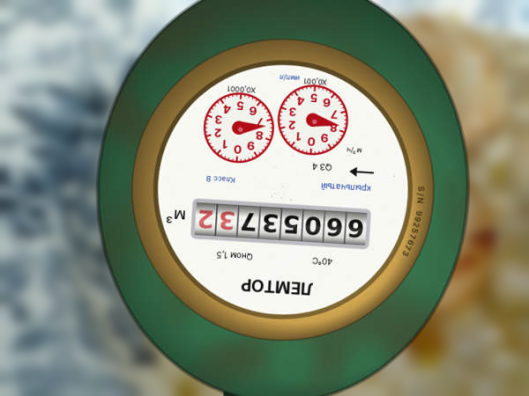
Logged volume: 660537.3277 m³
